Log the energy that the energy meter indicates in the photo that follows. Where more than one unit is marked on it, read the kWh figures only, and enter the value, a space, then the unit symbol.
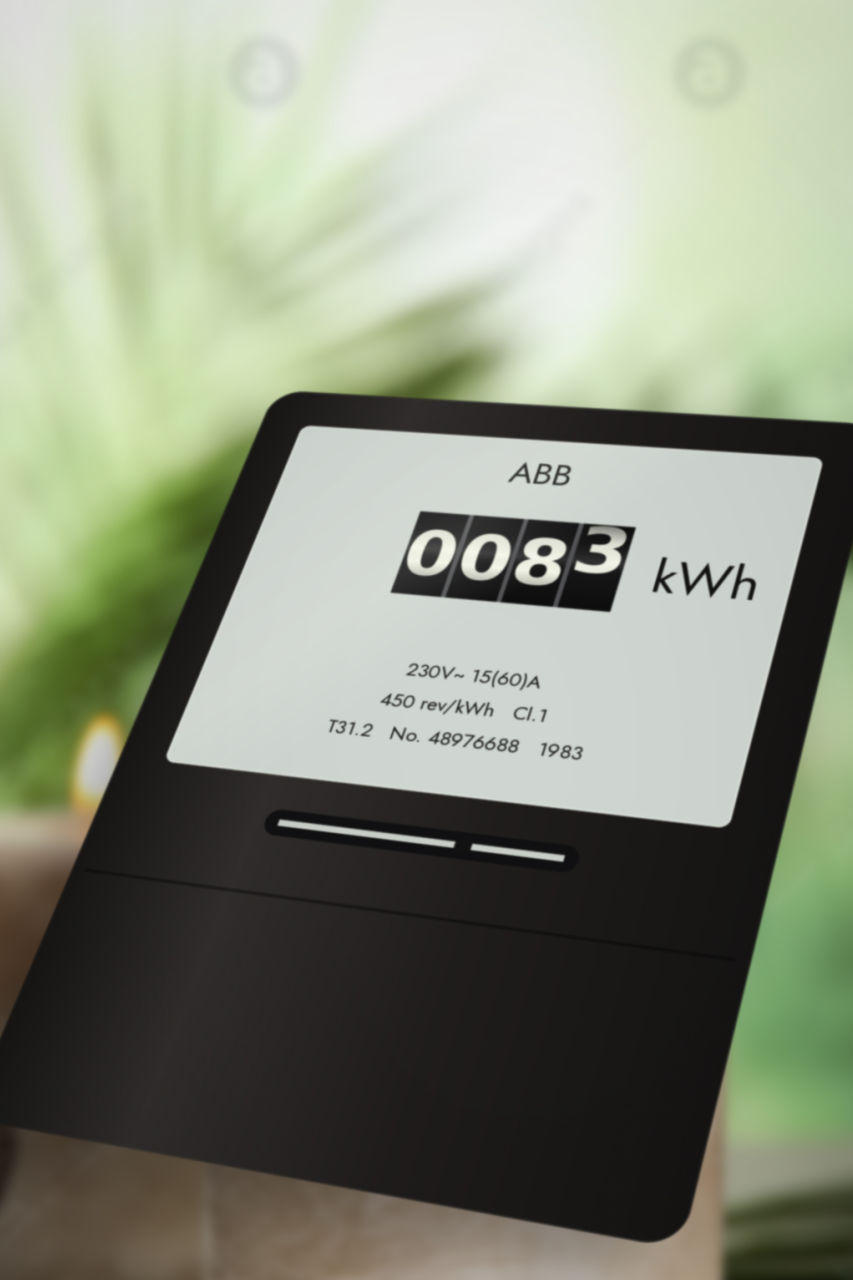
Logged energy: 83 kWh
